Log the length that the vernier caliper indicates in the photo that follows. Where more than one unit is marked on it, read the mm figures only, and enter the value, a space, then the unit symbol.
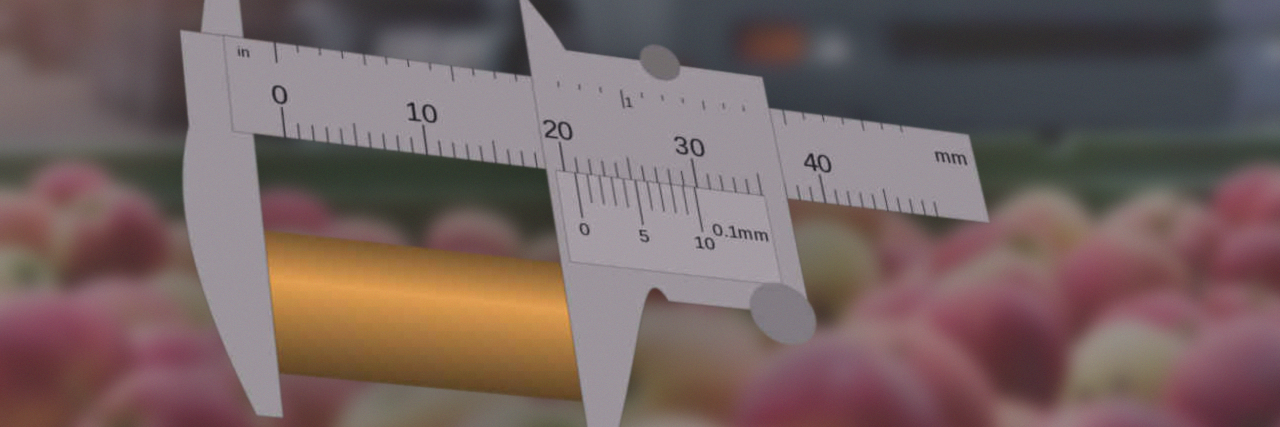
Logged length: 20.8 mm
